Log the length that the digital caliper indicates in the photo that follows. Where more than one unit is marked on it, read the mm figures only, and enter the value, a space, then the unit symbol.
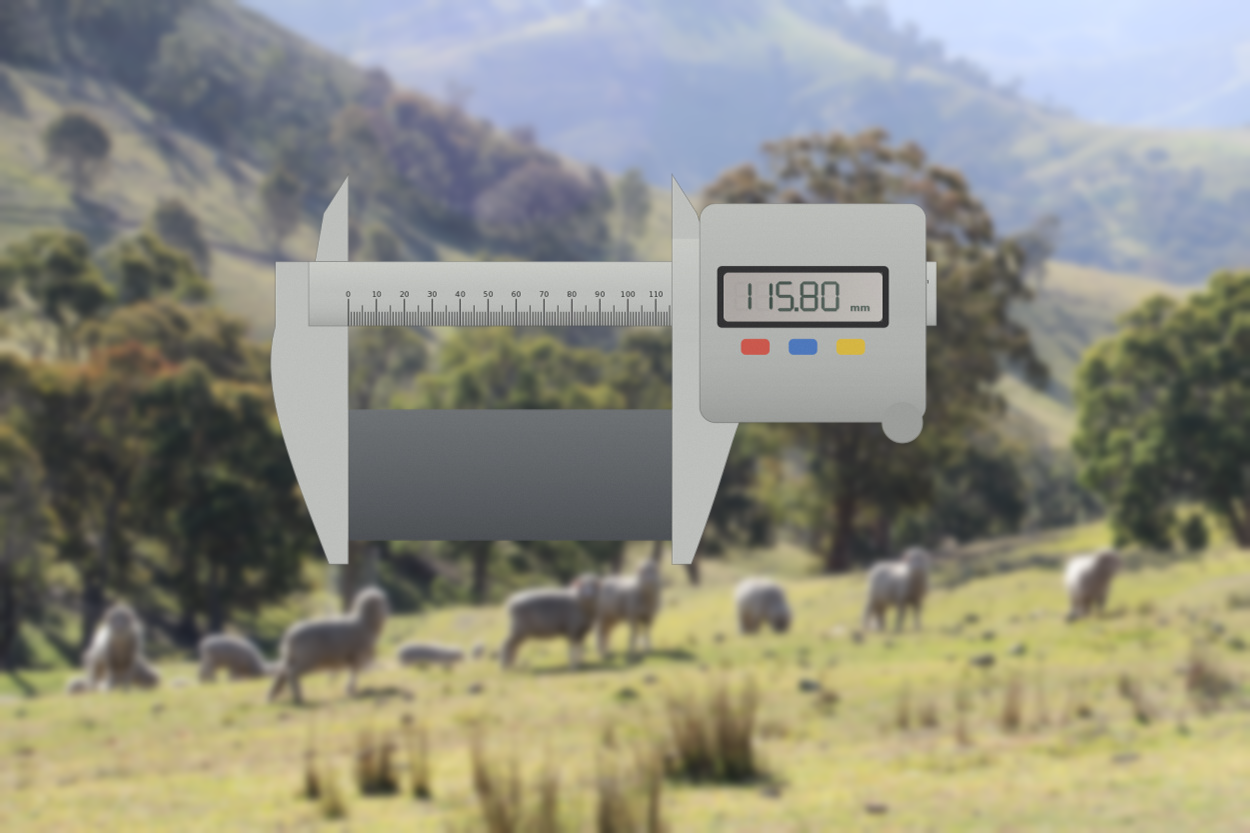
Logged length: 115.80 mm
